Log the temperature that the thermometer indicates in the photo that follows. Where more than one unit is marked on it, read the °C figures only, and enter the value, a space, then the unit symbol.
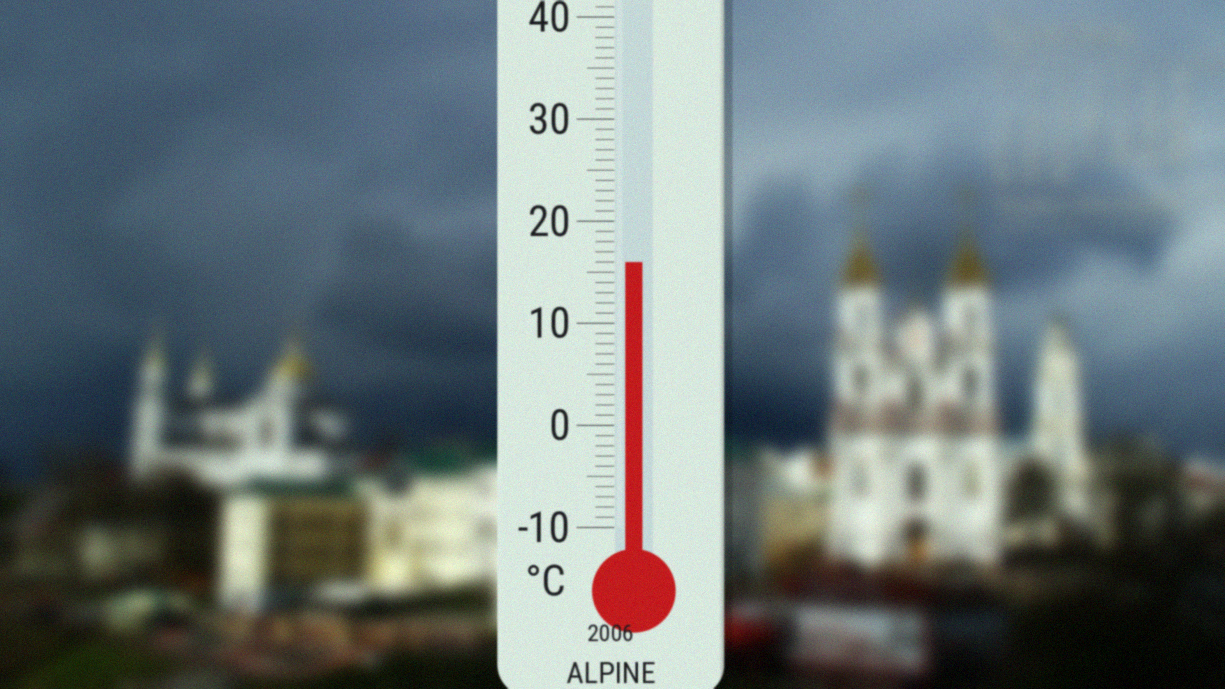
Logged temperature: 16 °C
